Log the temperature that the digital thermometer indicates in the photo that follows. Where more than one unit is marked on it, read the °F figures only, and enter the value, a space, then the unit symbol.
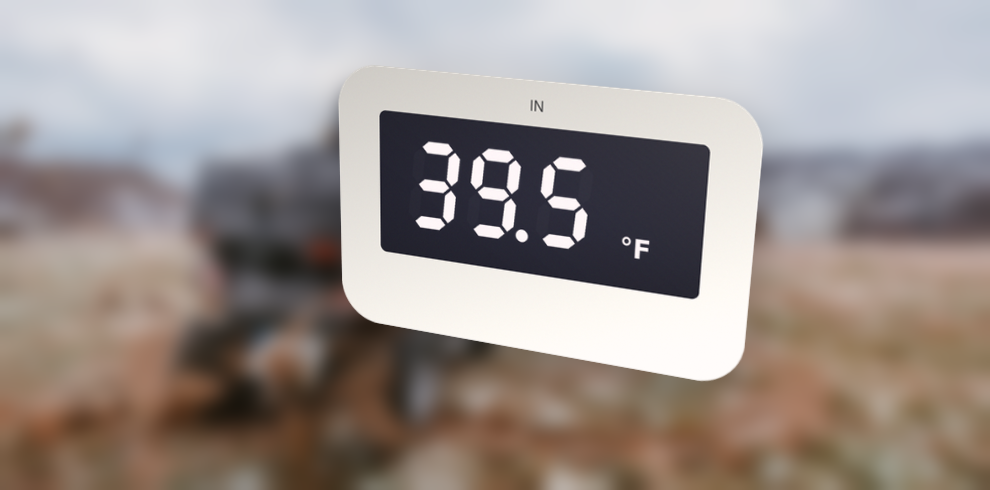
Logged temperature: 39.5 °F
